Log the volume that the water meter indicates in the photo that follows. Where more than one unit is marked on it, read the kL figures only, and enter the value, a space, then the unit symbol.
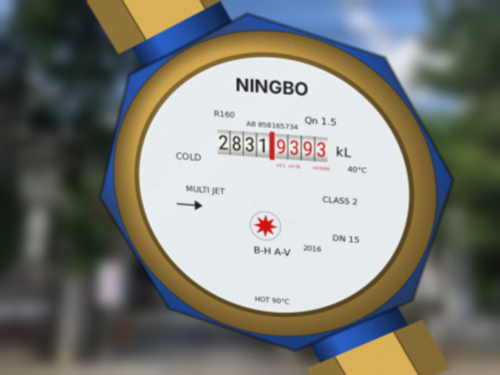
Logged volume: 2831.9393 kL
